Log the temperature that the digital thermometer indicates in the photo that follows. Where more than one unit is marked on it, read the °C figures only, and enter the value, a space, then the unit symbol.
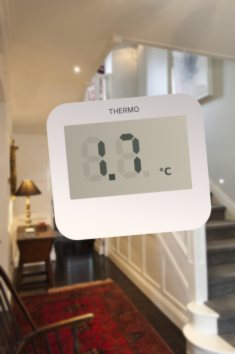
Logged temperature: 1.7 °C
